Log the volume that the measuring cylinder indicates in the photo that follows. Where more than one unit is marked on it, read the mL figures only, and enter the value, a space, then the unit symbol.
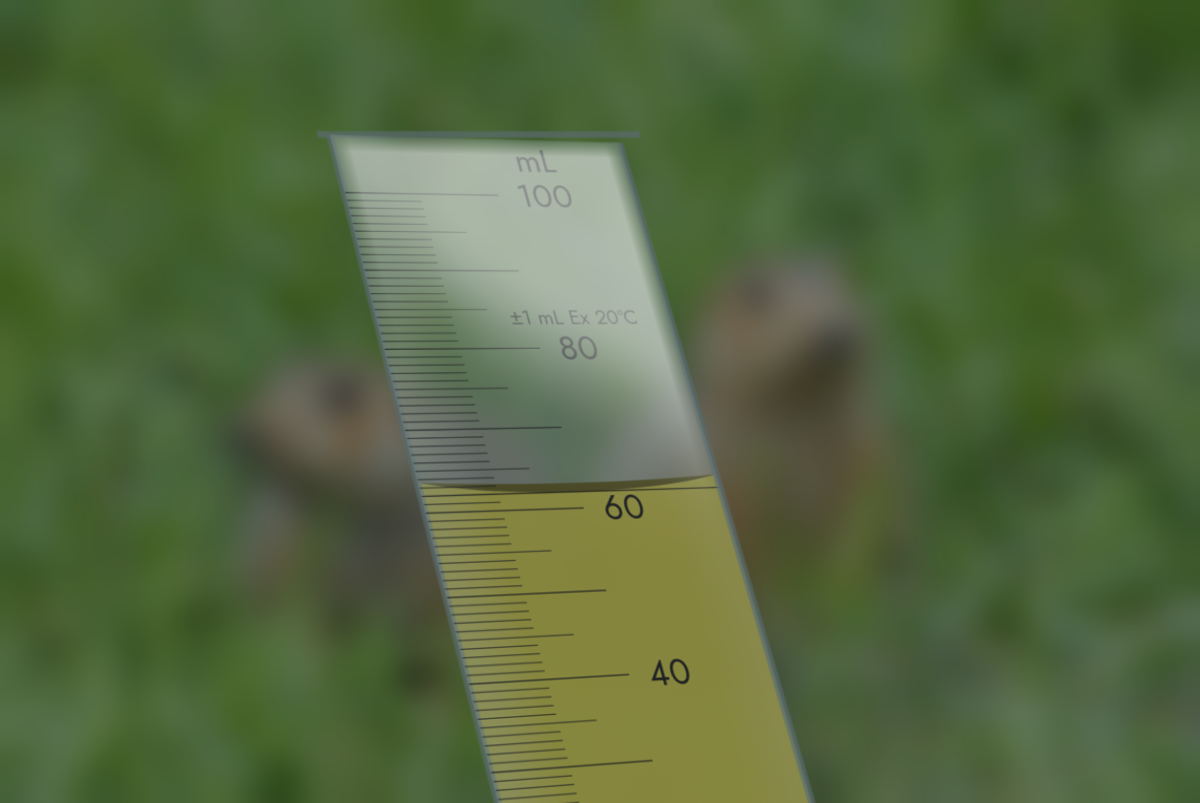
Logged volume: 62 mL
